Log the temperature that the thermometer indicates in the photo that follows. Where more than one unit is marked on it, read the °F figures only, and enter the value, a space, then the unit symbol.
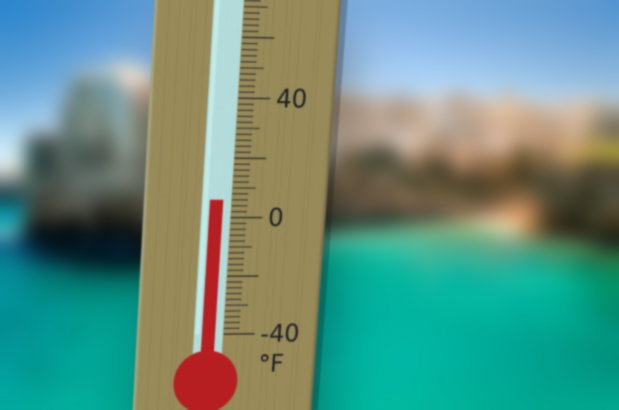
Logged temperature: 6 °F
